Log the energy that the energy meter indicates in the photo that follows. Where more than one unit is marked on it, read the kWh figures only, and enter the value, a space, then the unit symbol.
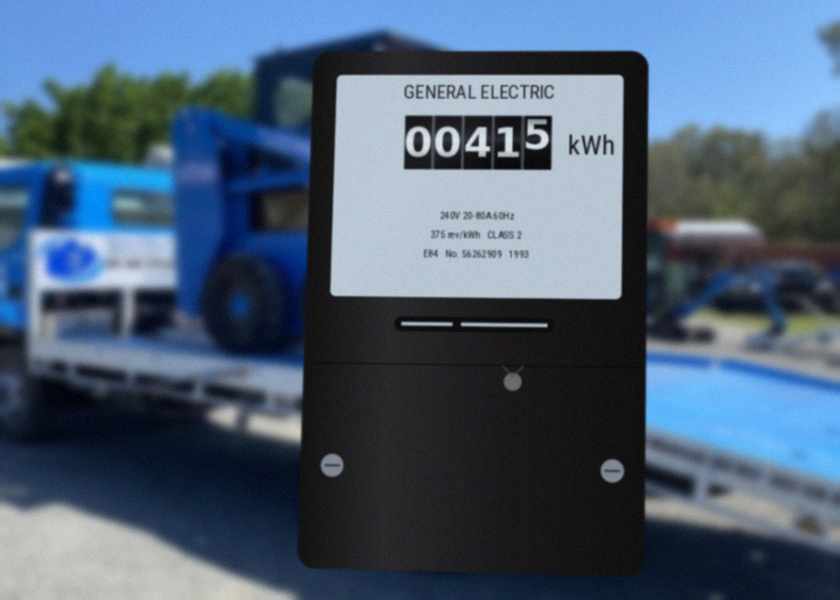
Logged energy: 415 kWh
